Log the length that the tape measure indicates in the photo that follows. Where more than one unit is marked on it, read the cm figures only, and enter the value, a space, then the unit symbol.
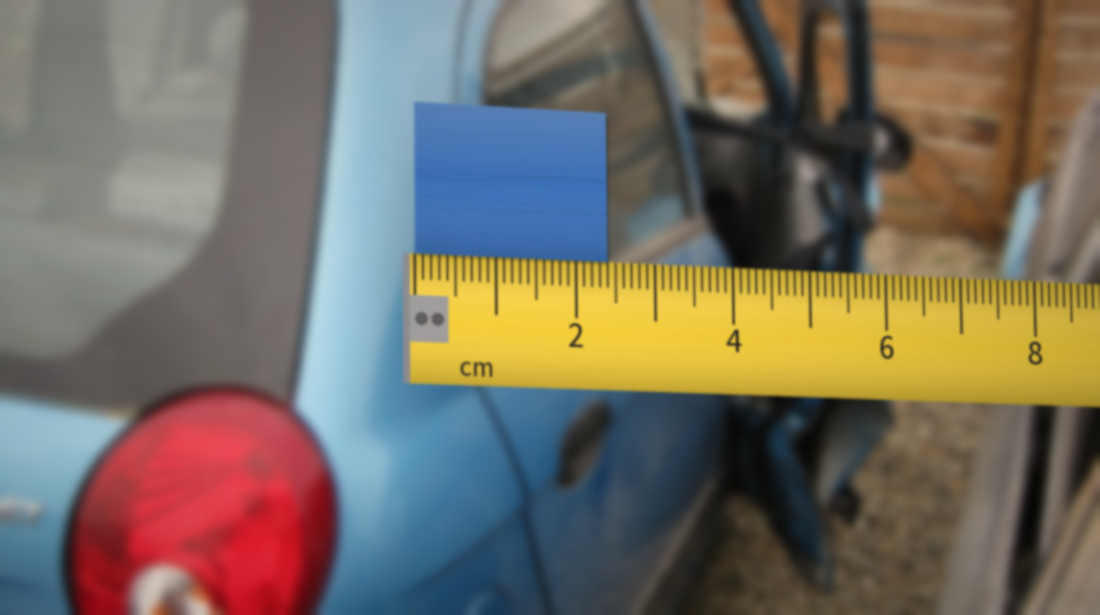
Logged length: 2.4 cm
